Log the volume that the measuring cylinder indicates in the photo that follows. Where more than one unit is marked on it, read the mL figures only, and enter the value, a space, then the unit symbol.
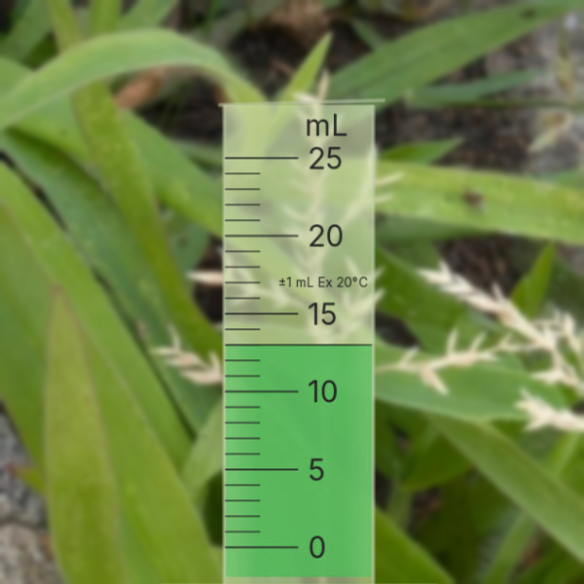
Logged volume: 13 mL
